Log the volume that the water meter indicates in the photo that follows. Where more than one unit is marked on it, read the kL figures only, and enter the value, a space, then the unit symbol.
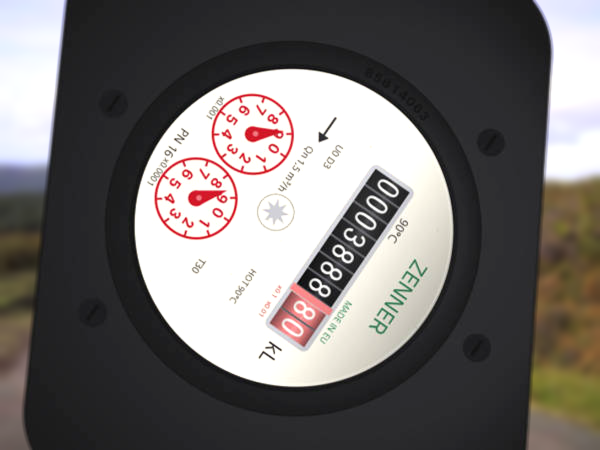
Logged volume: 3888.8088 kL
